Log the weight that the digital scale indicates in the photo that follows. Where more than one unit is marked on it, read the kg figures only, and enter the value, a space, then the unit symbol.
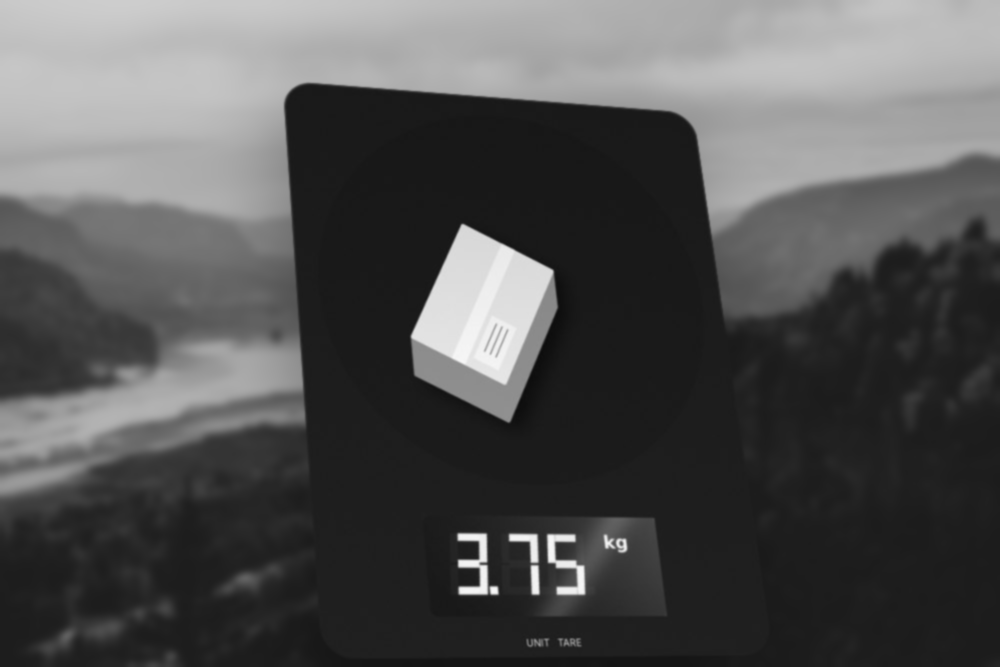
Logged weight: 3.75 kg
